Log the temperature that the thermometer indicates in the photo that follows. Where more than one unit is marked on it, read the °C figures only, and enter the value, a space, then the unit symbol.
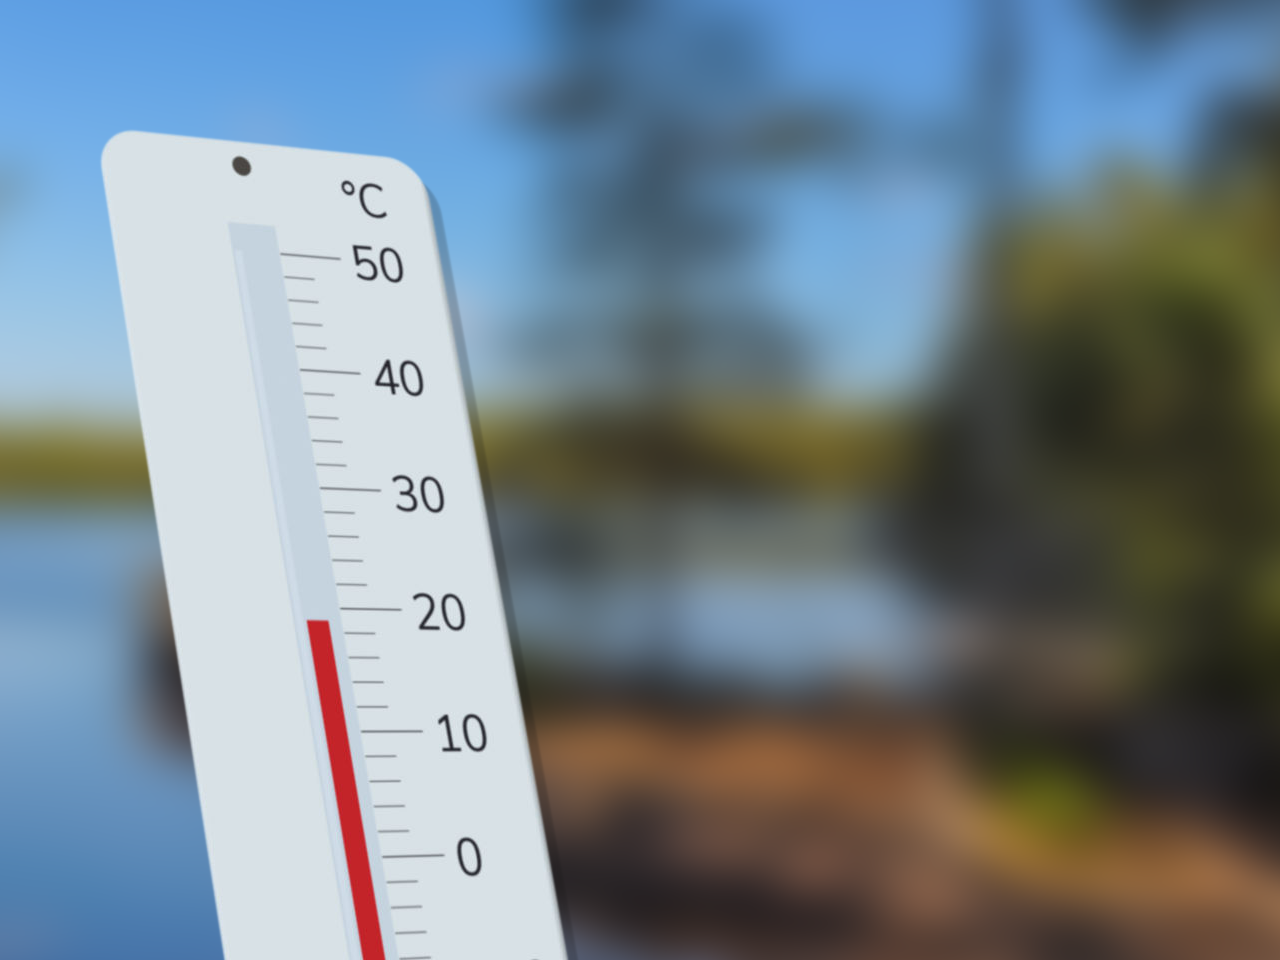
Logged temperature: 19 °C
